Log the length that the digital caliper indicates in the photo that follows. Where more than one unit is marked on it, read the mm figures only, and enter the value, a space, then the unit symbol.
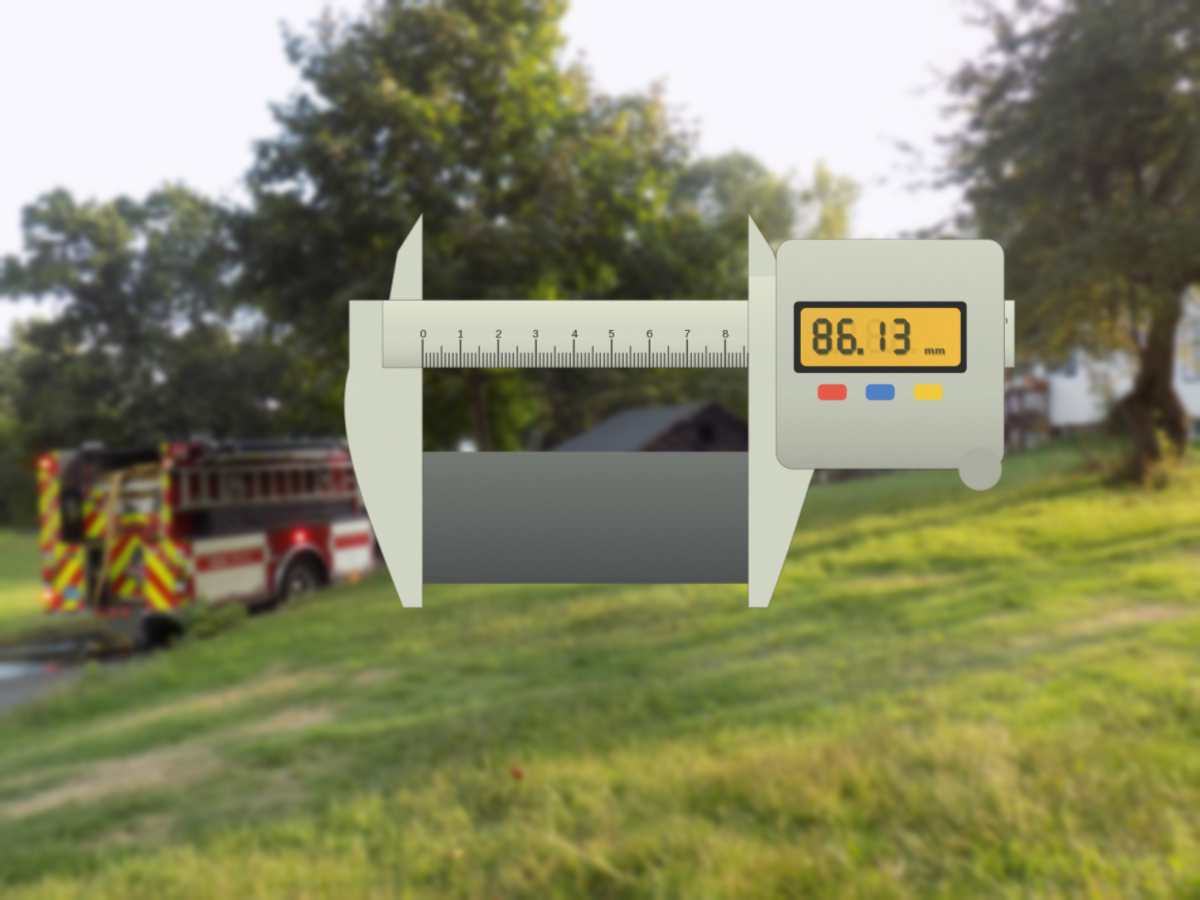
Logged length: 86.13 mm
